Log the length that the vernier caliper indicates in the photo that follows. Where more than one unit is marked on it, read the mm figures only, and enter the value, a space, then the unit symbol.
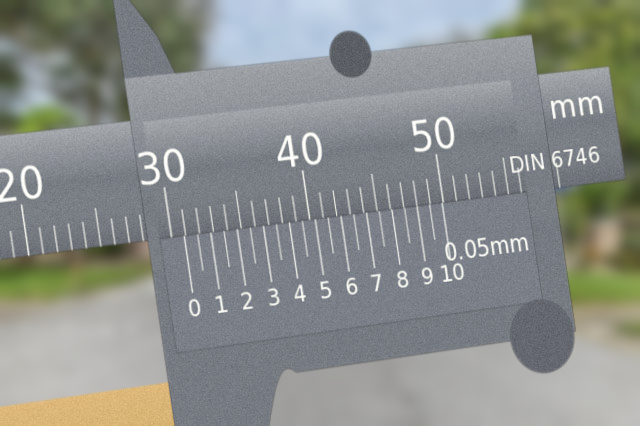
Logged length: 30.9 mm
